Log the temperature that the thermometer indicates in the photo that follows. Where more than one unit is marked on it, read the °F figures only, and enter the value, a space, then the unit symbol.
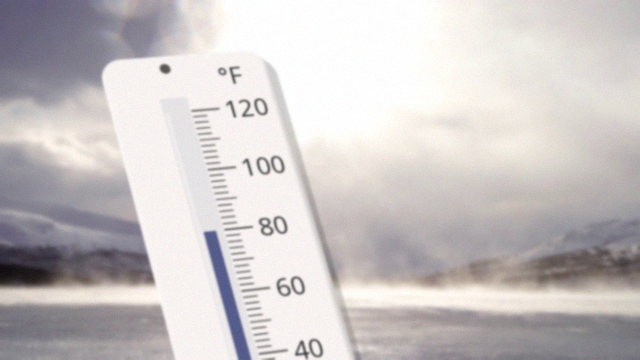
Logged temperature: 80 °F
